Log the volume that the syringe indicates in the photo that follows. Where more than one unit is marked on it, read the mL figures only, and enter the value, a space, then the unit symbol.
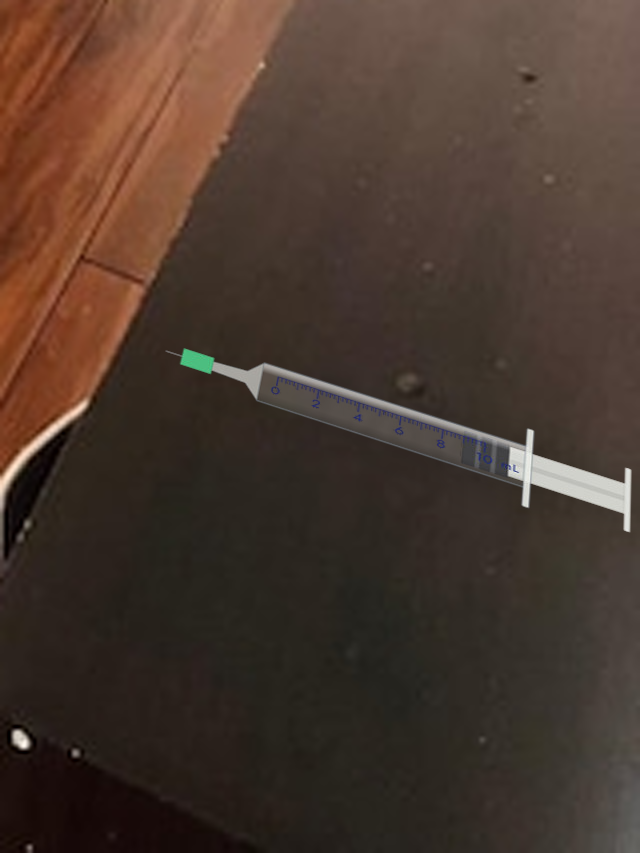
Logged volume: 9 mL
